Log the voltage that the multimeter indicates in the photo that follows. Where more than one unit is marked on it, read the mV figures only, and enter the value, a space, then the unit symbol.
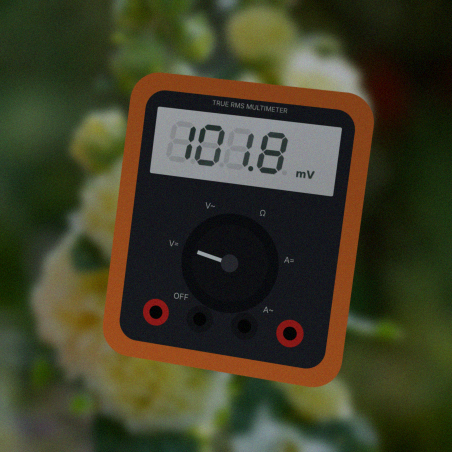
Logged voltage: 101.8 mV
